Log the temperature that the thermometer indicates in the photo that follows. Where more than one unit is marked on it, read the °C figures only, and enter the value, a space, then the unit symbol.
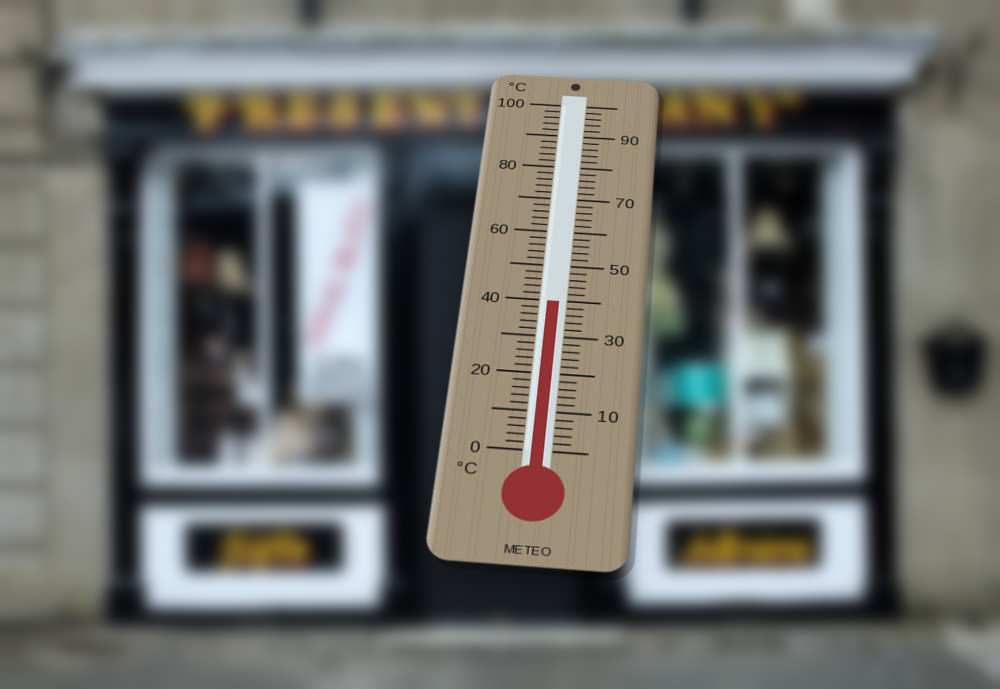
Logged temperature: 40 °C
